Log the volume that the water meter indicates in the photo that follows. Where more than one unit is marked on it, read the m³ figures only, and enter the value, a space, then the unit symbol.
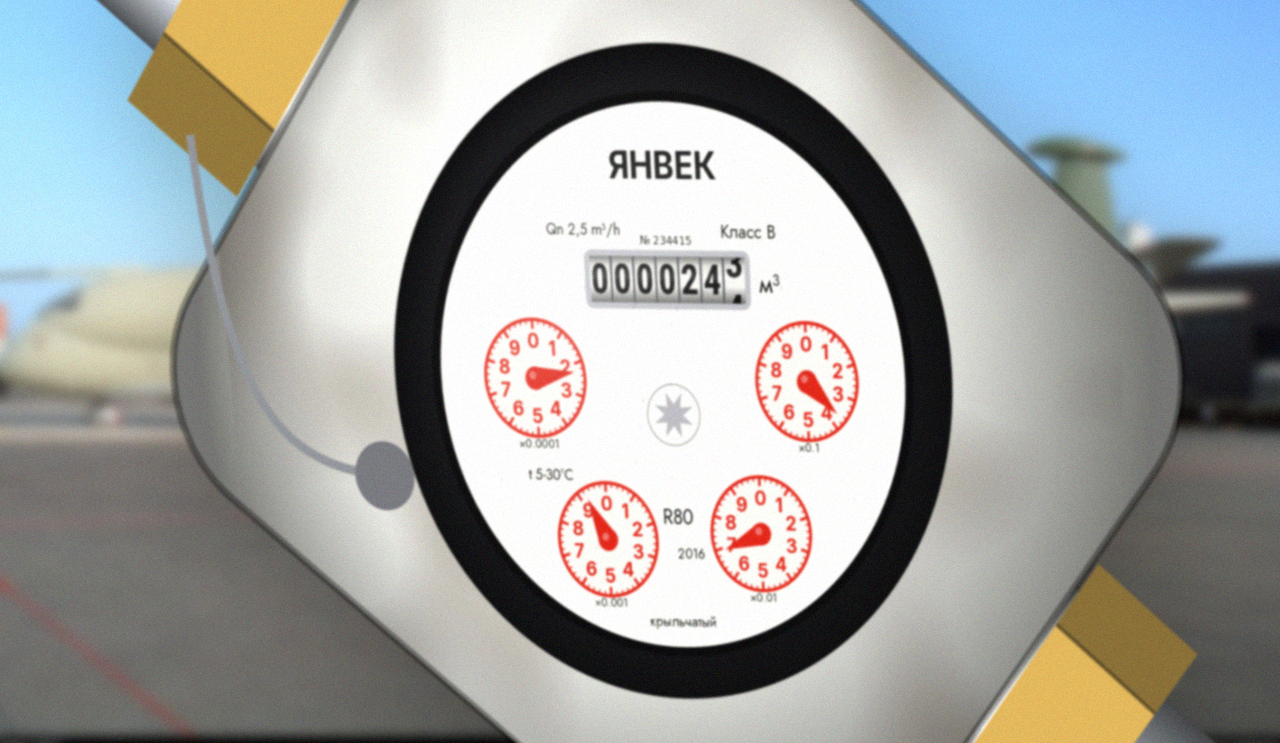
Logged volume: 243.3692 m³
